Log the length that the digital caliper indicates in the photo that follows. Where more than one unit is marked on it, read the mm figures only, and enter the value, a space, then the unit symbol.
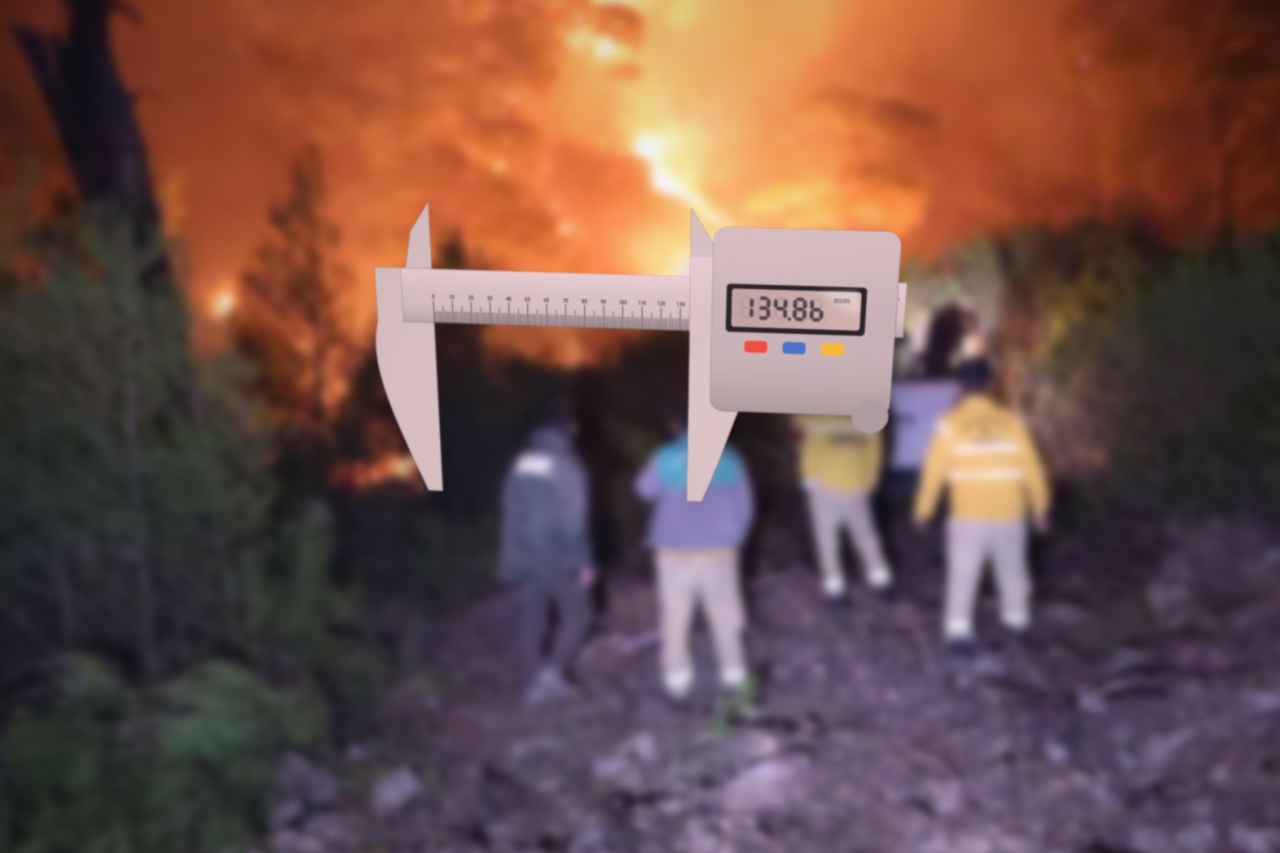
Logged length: 134.86 mm
